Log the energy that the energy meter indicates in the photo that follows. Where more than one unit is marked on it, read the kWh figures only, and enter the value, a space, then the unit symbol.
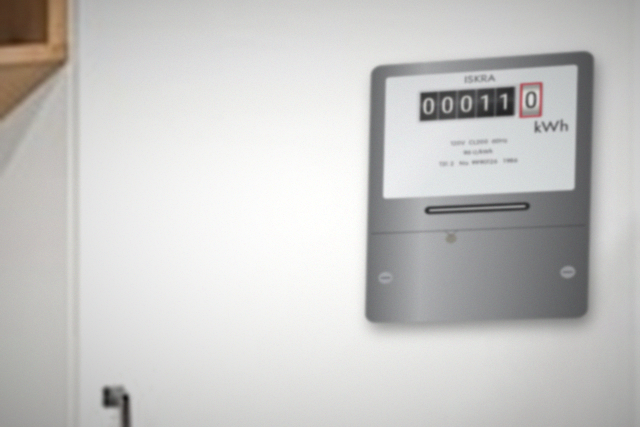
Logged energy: 11.0 kWh
